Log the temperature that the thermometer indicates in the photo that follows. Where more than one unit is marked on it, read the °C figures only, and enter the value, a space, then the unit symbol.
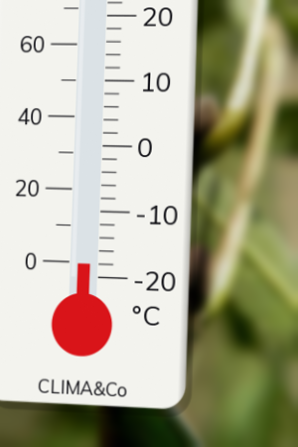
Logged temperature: -18 °C
